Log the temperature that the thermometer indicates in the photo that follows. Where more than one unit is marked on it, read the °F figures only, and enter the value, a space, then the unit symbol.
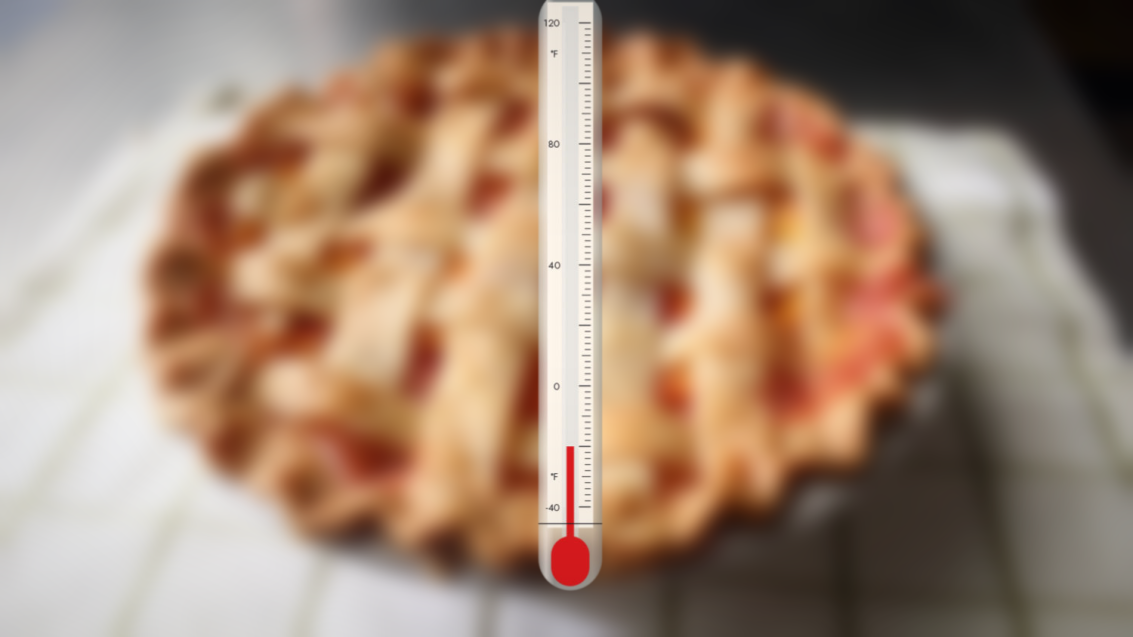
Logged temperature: -20 °F
